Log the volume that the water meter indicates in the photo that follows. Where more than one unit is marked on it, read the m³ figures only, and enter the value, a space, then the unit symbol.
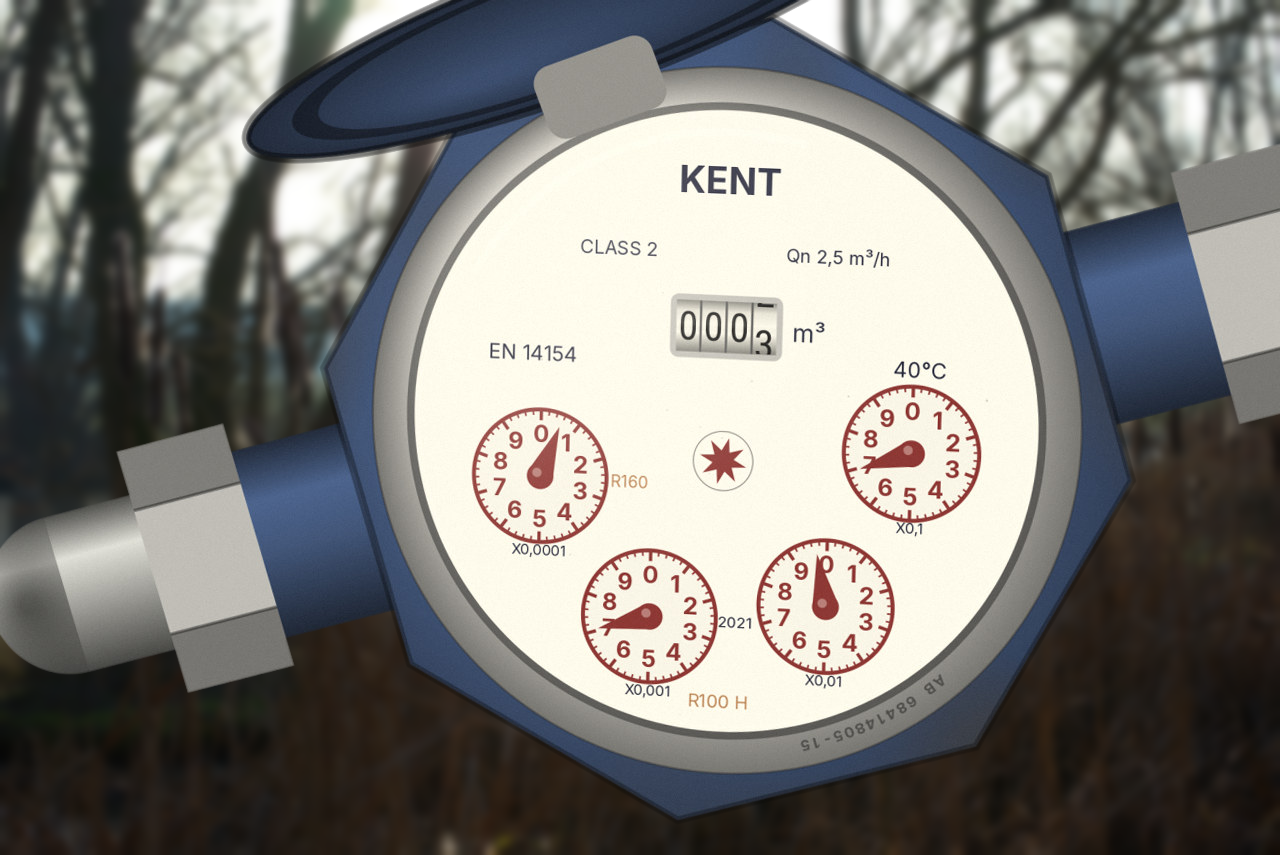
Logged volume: 2.6970 m³
